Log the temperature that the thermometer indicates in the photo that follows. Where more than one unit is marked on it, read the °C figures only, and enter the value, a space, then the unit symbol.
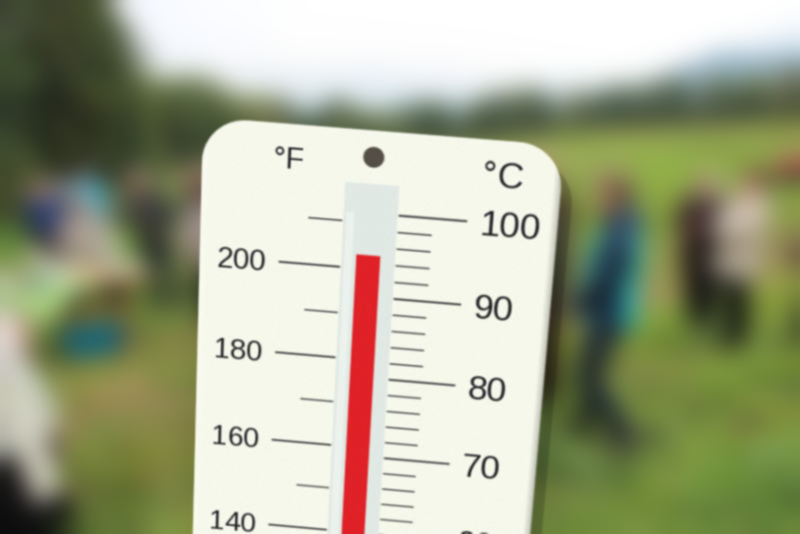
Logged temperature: 95 °C
